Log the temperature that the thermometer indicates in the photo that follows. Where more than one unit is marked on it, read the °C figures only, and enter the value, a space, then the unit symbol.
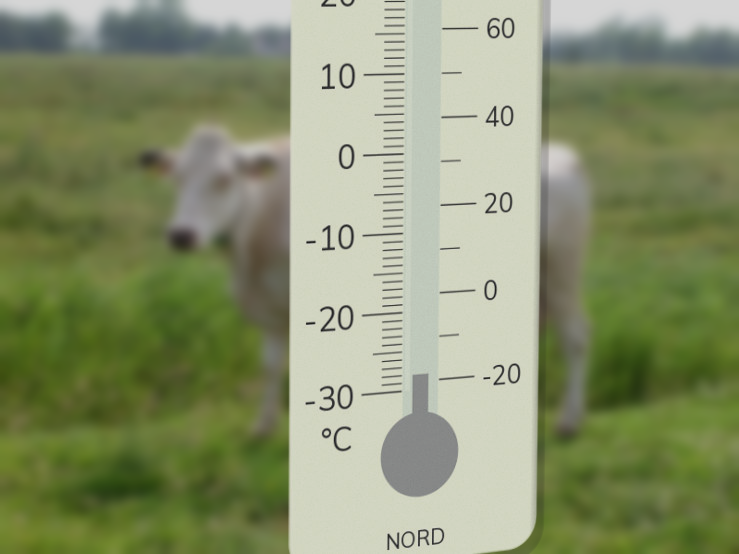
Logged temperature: -28 °C
